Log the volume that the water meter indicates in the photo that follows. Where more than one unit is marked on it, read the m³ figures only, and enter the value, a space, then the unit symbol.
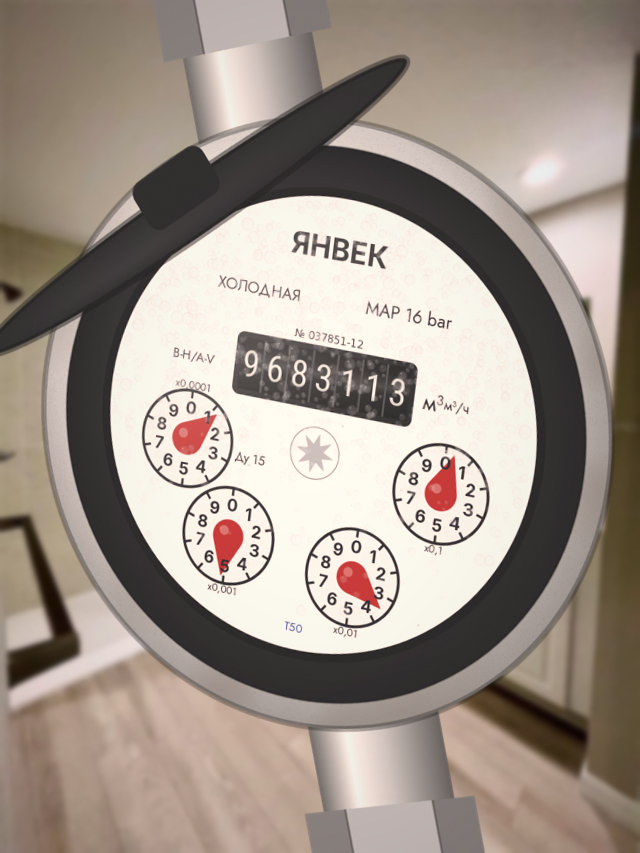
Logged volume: 9683113.0351 m³
